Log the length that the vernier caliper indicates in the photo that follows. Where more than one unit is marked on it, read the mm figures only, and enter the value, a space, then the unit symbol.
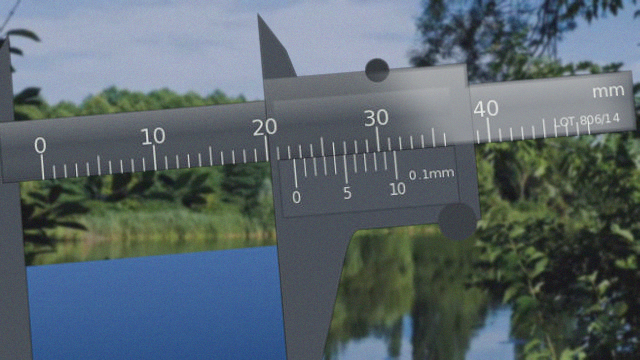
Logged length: 22.4 mm
